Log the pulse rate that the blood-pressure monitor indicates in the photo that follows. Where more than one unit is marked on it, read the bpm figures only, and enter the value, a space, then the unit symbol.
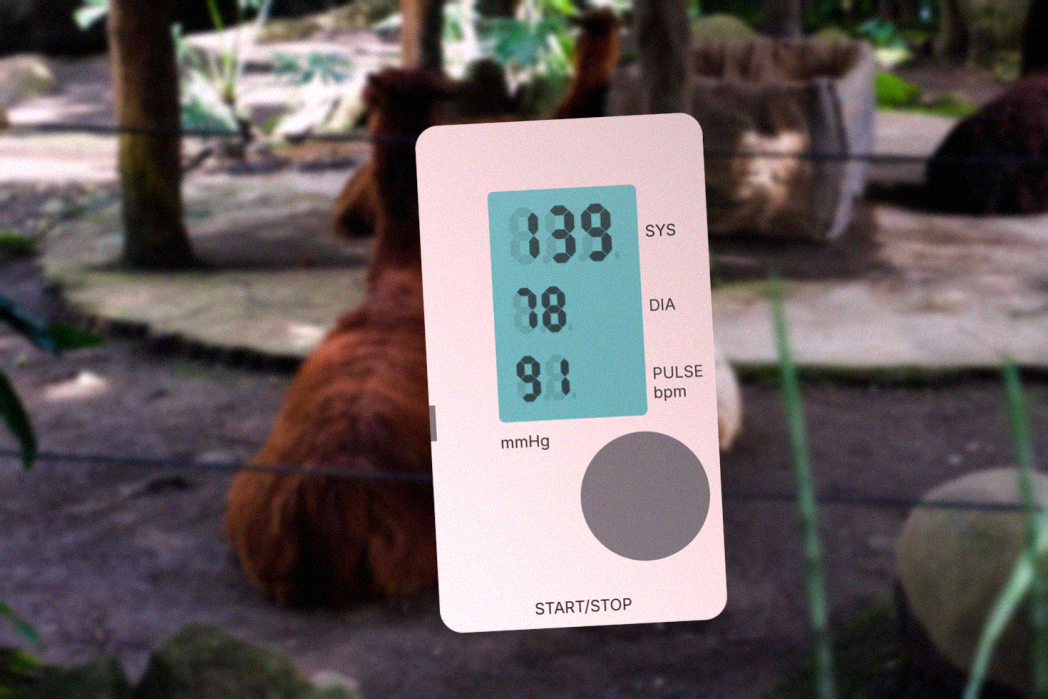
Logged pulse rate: 91 bpm
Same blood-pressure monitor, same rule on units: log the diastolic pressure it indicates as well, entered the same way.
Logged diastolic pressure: 78 mmHg
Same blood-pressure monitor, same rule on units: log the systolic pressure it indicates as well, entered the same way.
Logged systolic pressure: 139 mmHg
